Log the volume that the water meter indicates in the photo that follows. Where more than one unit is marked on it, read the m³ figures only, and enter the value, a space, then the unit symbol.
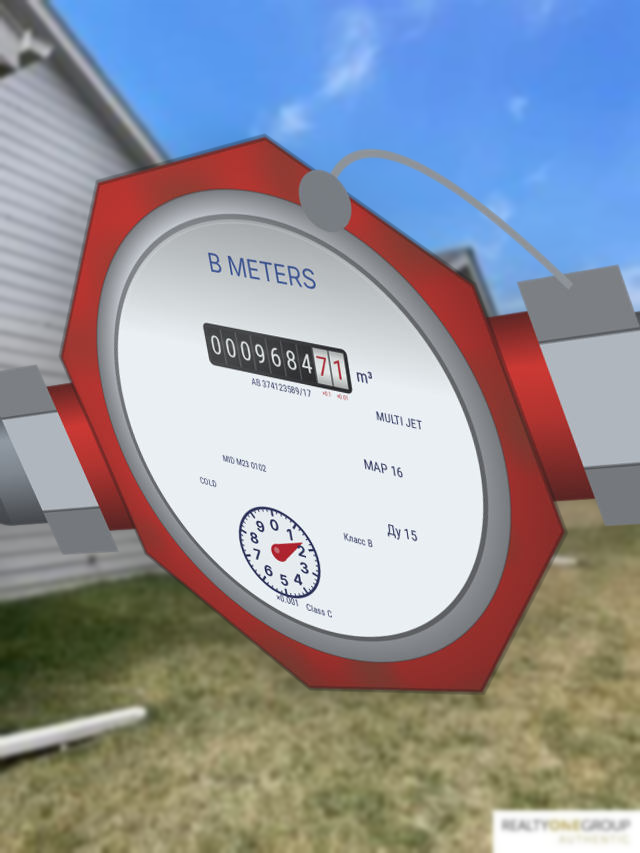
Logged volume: 9684.711 m³
